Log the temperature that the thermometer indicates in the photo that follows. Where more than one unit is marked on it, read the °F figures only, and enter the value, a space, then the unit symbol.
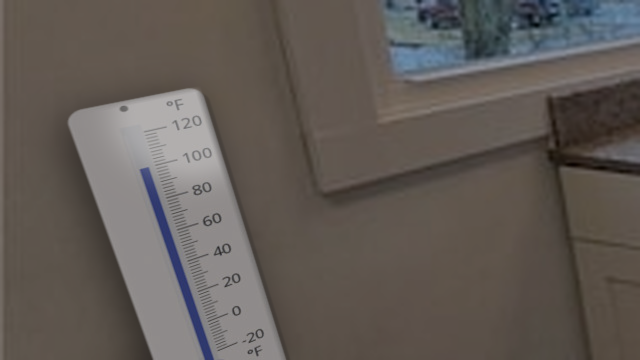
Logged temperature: 100 °F
